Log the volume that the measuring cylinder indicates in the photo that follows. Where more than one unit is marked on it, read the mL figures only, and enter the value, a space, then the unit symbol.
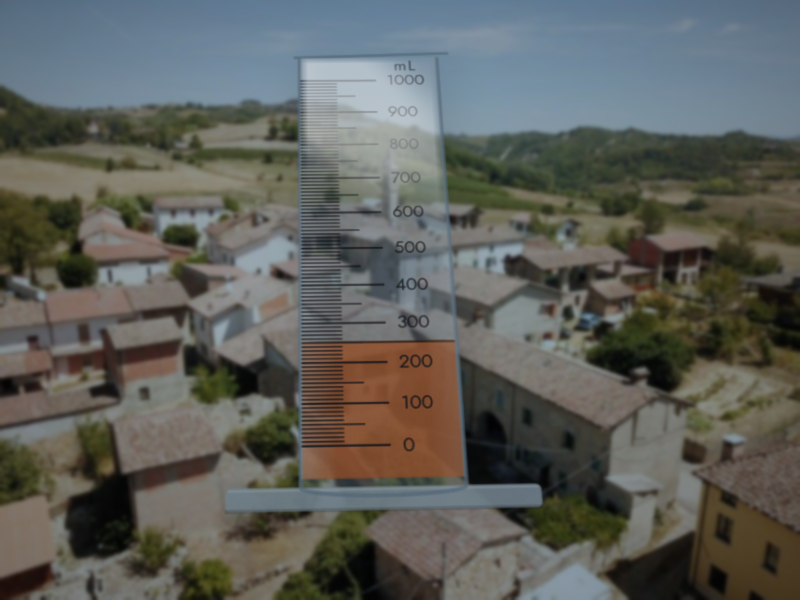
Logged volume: 250 mL
